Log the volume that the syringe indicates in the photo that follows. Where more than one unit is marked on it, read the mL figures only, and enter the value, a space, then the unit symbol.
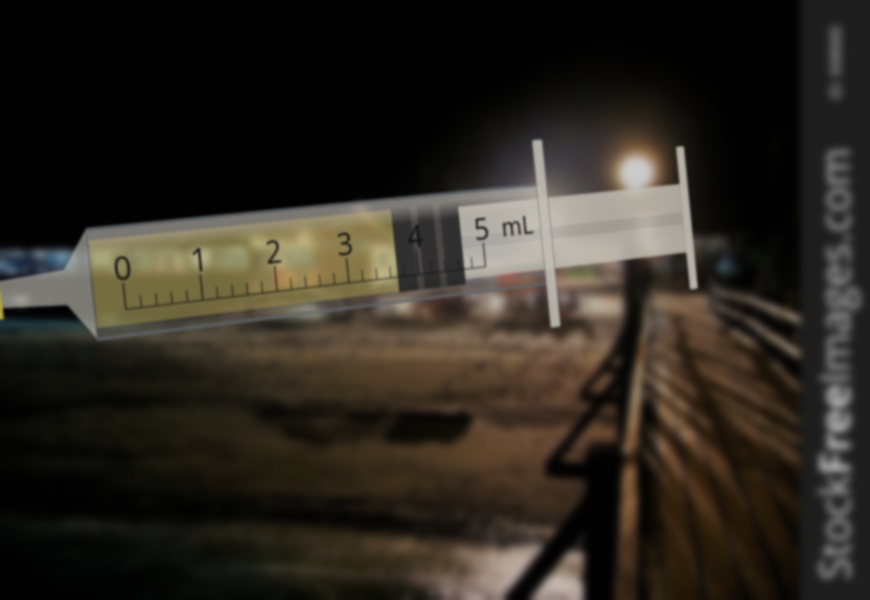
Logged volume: 3.7 mL
